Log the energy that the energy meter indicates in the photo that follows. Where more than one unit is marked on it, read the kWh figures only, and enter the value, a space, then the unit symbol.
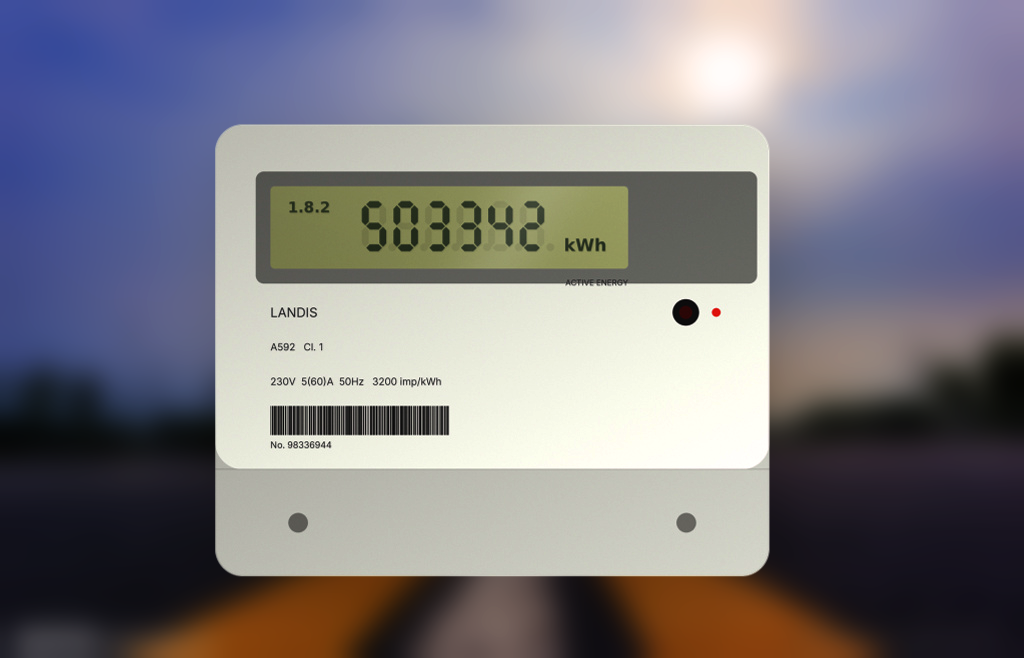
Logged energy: 503342 kWh
